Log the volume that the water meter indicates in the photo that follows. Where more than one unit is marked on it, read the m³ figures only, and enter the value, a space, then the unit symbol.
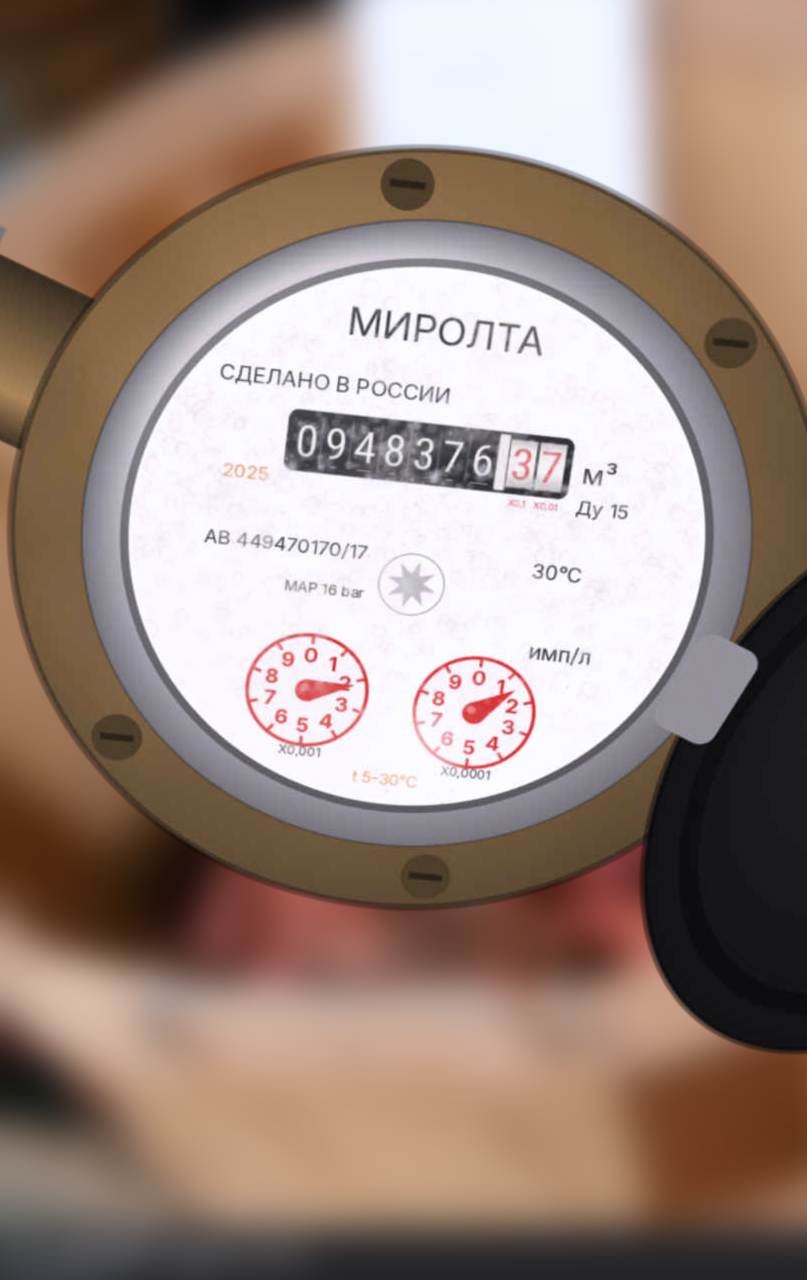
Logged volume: 948376.3721 m³
